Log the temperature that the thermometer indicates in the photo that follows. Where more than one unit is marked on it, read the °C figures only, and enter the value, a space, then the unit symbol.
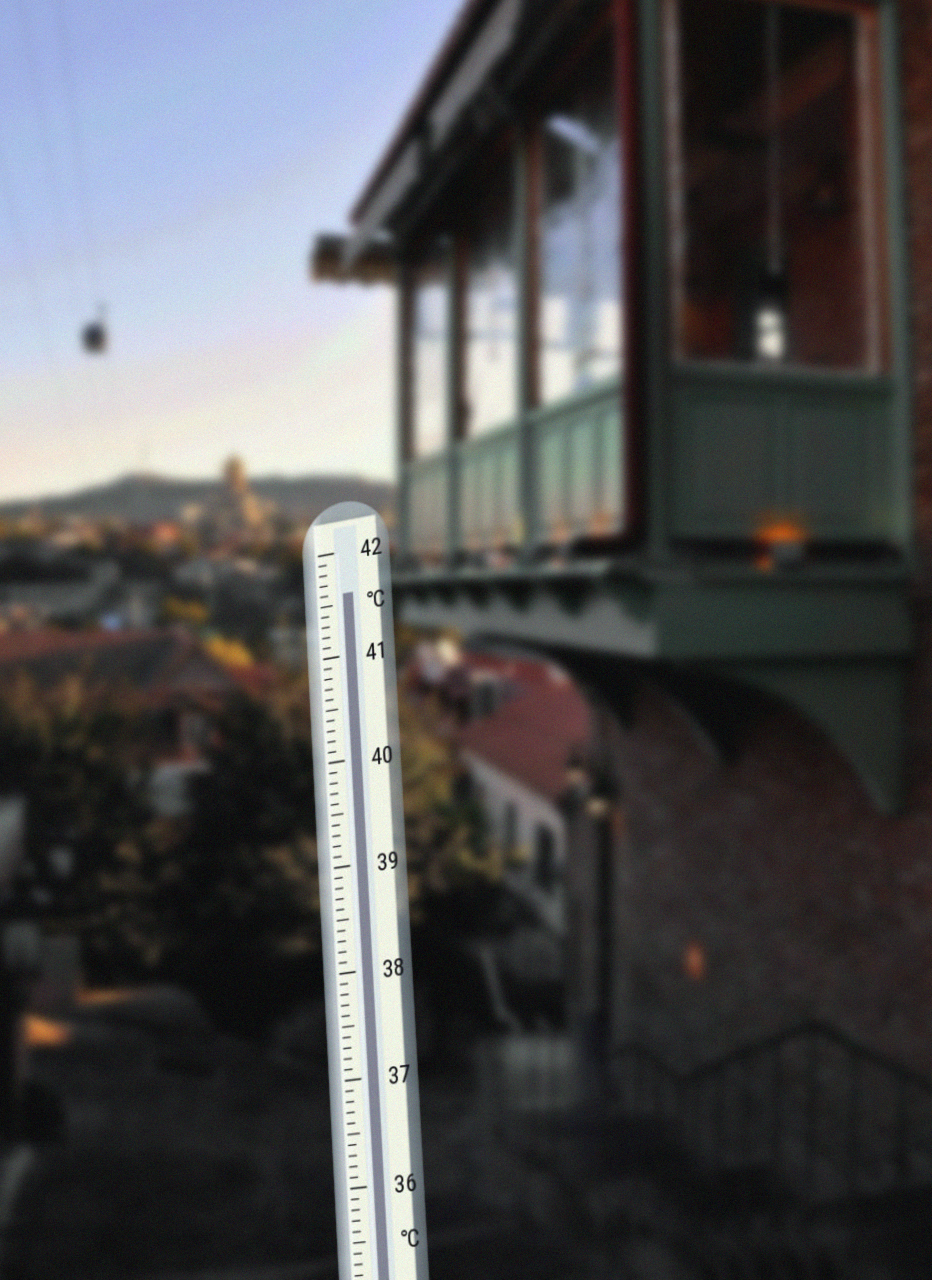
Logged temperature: 41.6 °C
